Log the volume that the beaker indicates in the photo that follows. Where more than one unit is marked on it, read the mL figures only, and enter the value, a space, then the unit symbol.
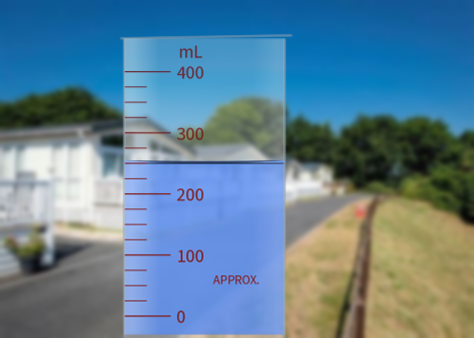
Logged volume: 250 mL
